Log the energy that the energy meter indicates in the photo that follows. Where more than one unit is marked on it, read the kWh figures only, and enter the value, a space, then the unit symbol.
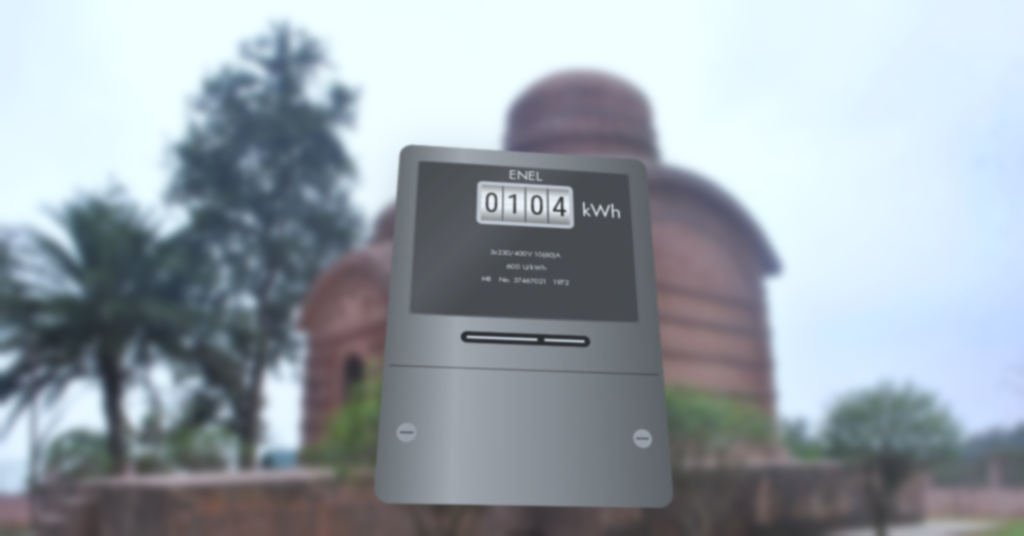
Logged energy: 104 kWh
